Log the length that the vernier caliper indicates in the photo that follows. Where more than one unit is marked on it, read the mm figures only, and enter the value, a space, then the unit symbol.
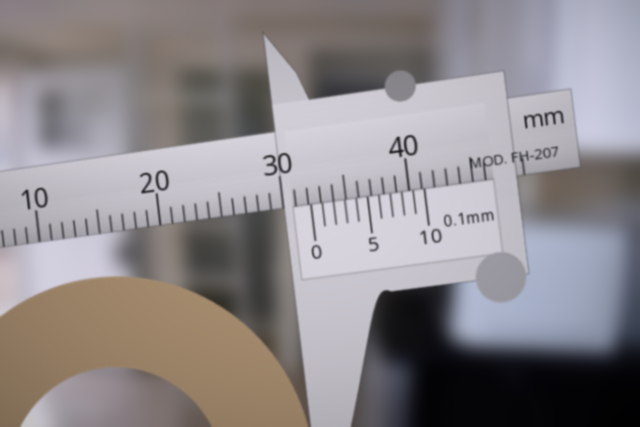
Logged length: 32.2 mm
